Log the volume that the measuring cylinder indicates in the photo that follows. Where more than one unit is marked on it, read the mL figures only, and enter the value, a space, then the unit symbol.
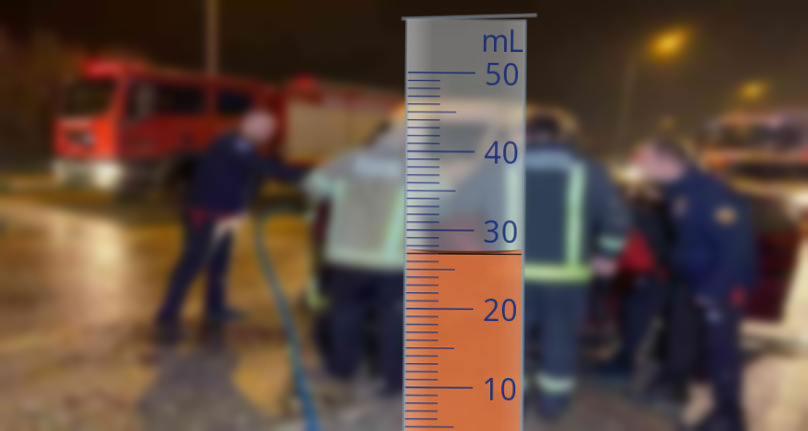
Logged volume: 27 mL
